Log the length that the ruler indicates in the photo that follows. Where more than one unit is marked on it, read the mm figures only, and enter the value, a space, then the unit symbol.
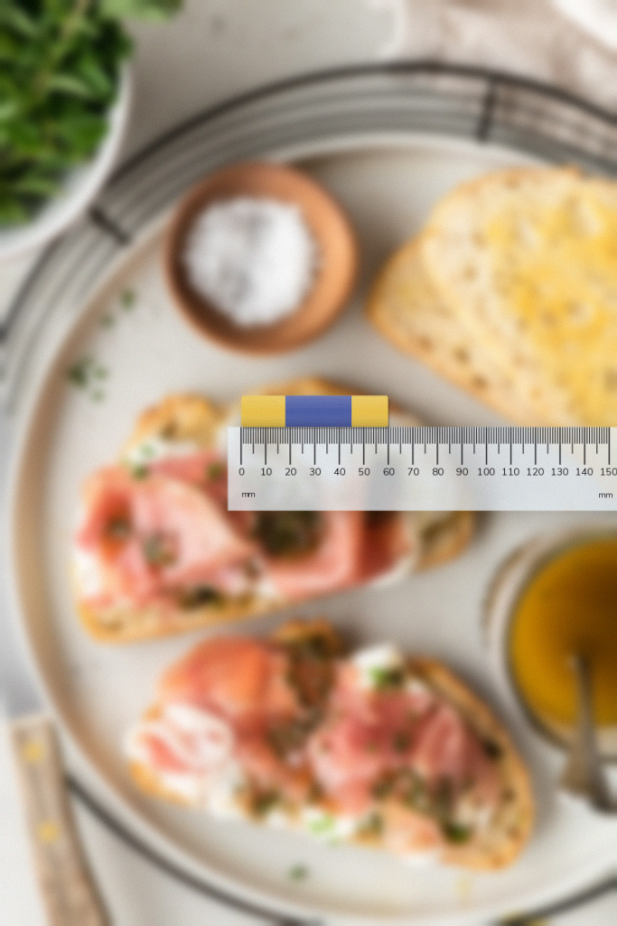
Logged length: 60 mm
